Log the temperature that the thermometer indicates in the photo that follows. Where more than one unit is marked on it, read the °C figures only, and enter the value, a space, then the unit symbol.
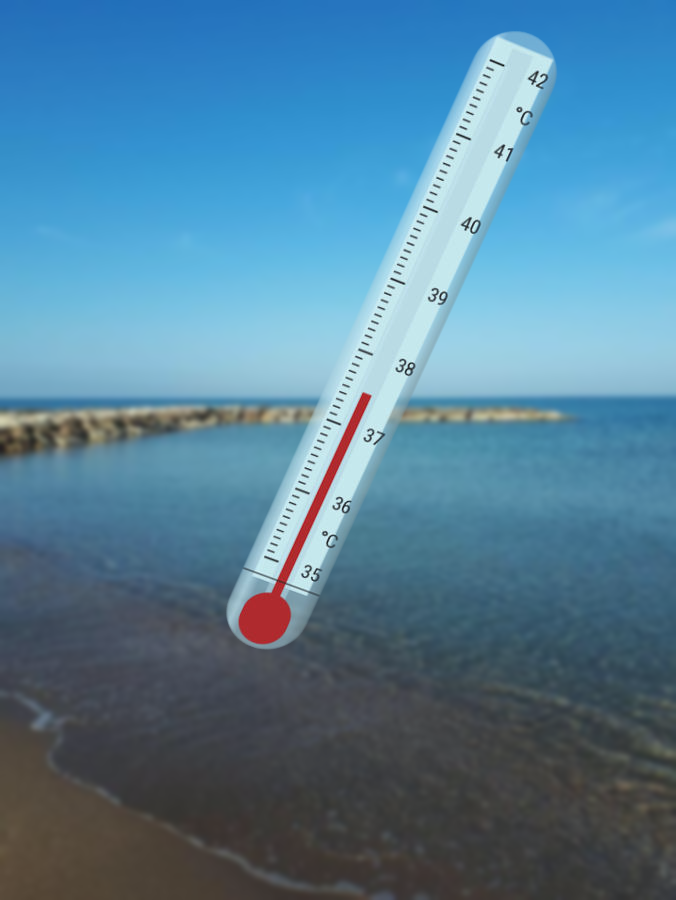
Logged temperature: 37.5 °C
